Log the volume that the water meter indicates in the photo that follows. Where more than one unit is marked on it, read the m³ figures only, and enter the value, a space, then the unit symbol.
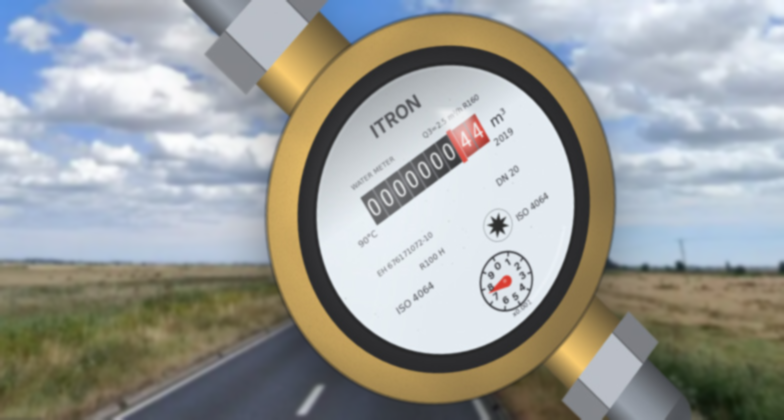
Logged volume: 0.447 m³
